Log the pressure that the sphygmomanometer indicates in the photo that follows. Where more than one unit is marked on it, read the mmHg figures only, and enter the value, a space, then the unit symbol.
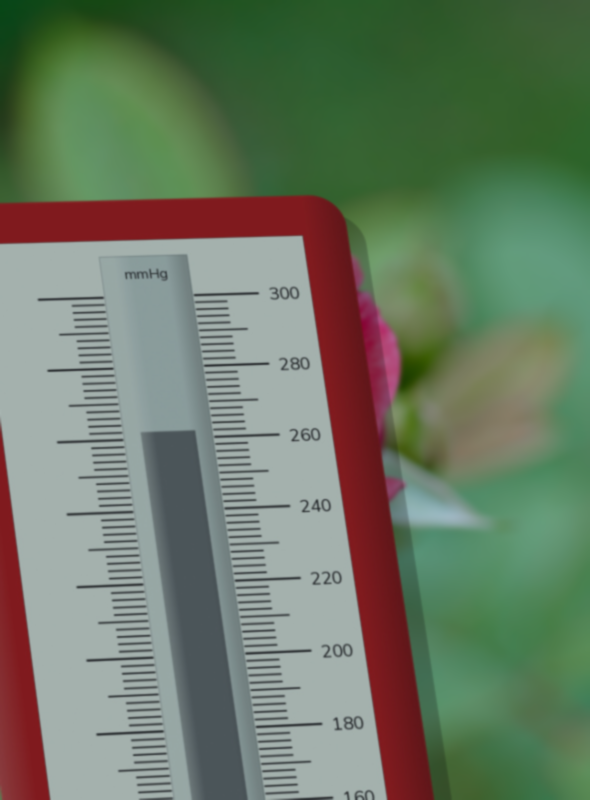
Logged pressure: 262 mmHg
